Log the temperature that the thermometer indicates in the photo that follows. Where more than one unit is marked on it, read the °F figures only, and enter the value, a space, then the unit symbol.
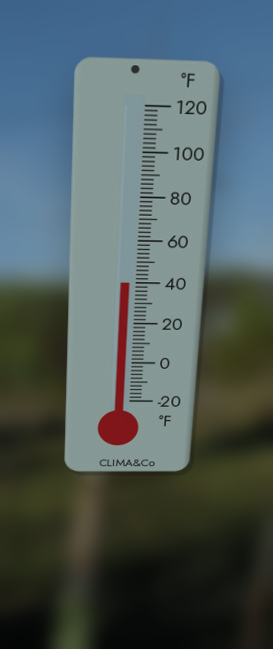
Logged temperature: 40 °F
